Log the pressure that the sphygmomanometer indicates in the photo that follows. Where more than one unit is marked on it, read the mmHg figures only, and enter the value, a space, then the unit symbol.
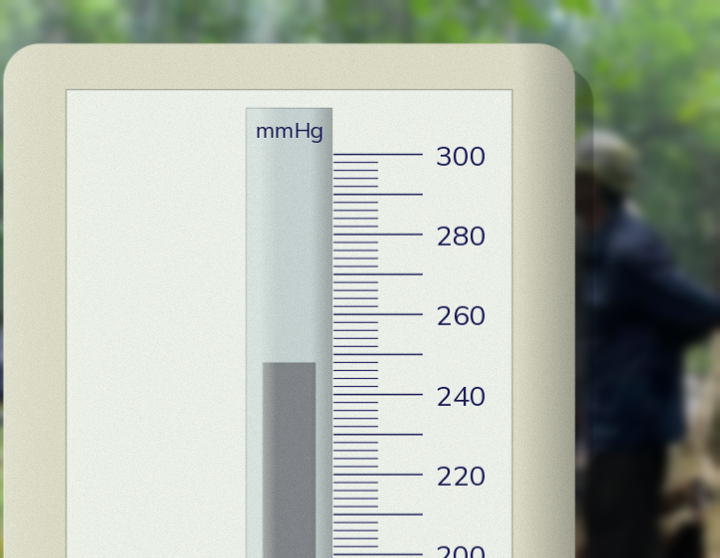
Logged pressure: 248 mmHg
